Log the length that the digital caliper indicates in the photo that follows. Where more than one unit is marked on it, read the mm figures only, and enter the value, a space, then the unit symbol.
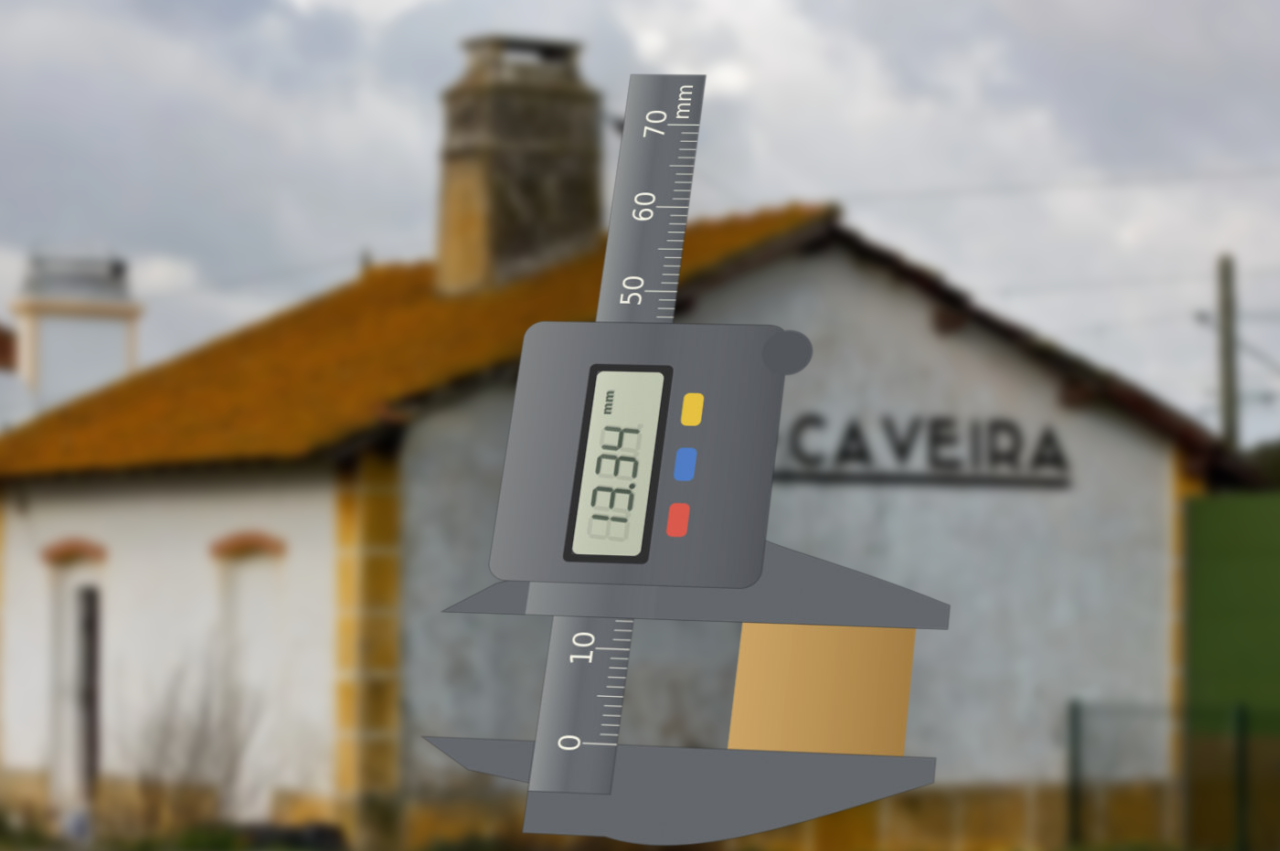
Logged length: 13.34 mm
